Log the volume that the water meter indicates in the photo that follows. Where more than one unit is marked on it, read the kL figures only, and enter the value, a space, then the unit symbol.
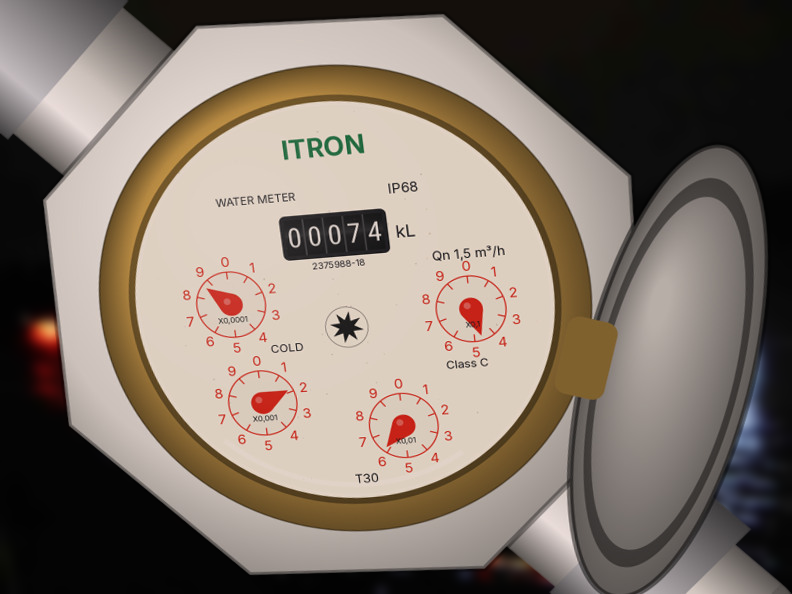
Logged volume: 74.4618 kL
